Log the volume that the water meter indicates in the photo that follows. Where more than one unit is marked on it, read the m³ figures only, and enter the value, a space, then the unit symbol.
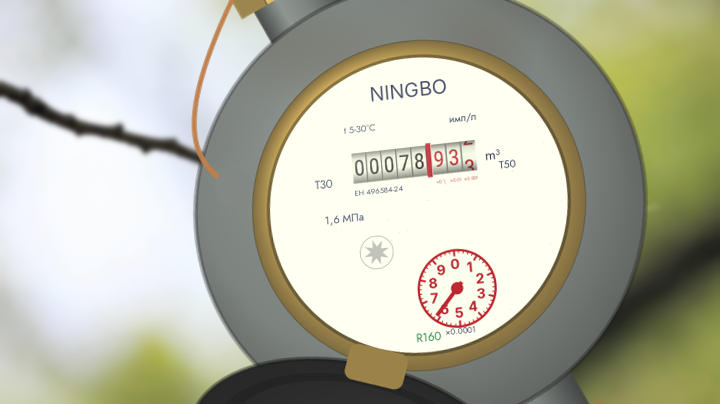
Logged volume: 78.9326 m³
